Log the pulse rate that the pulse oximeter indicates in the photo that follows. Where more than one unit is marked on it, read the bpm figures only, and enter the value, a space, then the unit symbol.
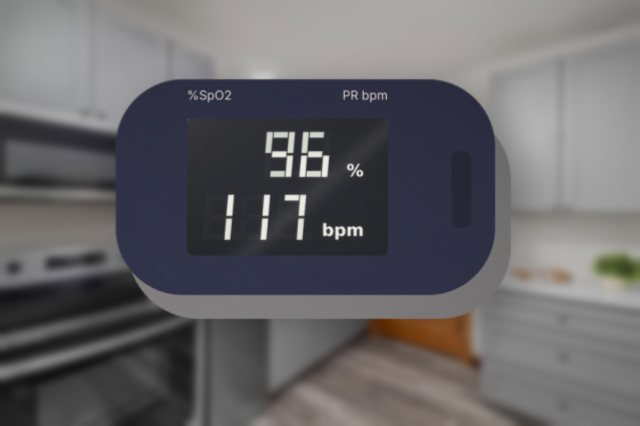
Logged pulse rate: 117 bpm
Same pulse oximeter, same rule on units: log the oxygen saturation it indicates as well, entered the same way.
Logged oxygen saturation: 96 %
